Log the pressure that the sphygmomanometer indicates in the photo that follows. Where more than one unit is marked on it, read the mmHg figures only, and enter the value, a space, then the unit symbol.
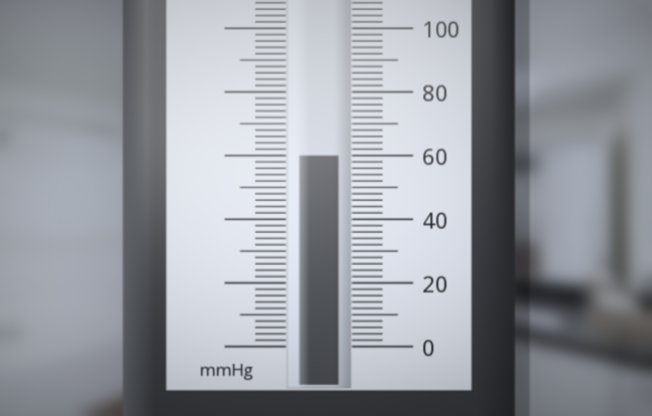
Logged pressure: 60 mmHg
